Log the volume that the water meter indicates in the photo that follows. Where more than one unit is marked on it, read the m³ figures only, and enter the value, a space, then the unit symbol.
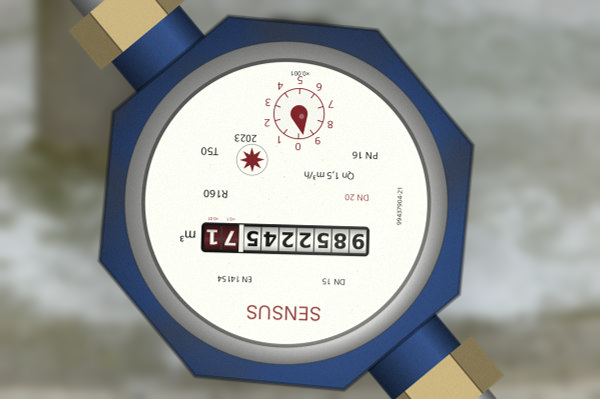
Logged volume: 9852245.709 m³
